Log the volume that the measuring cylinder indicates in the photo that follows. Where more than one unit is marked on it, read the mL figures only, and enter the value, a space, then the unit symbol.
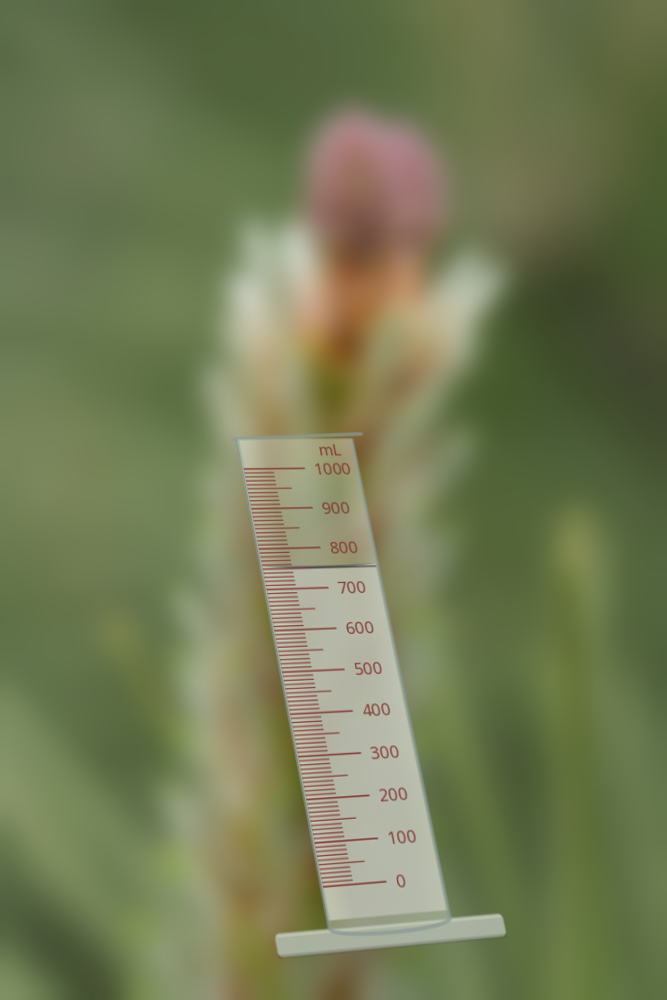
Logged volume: 750 mL
